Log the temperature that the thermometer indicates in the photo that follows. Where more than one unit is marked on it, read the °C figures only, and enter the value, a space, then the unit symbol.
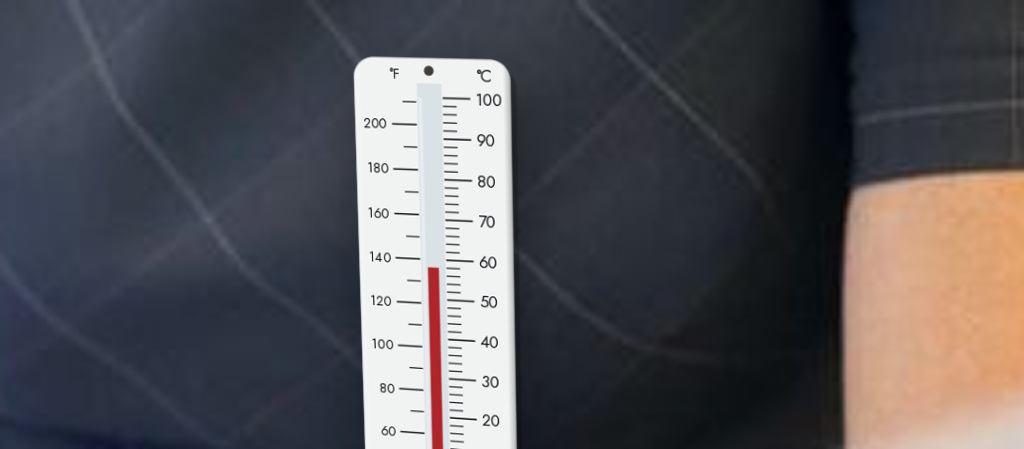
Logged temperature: 58 °C
